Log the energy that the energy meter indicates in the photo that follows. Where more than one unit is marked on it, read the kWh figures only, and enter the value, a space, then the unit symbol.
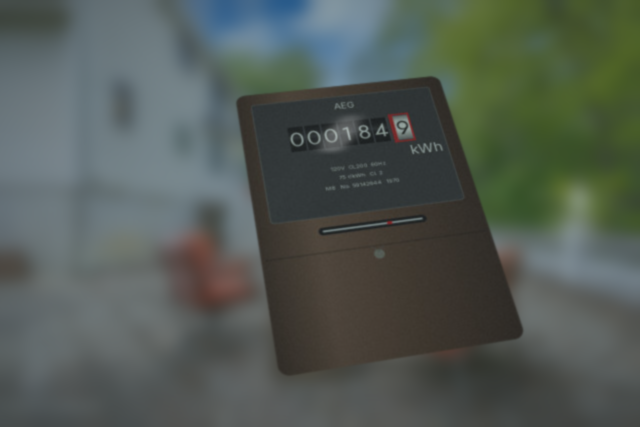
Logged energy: 184.9 kWh
